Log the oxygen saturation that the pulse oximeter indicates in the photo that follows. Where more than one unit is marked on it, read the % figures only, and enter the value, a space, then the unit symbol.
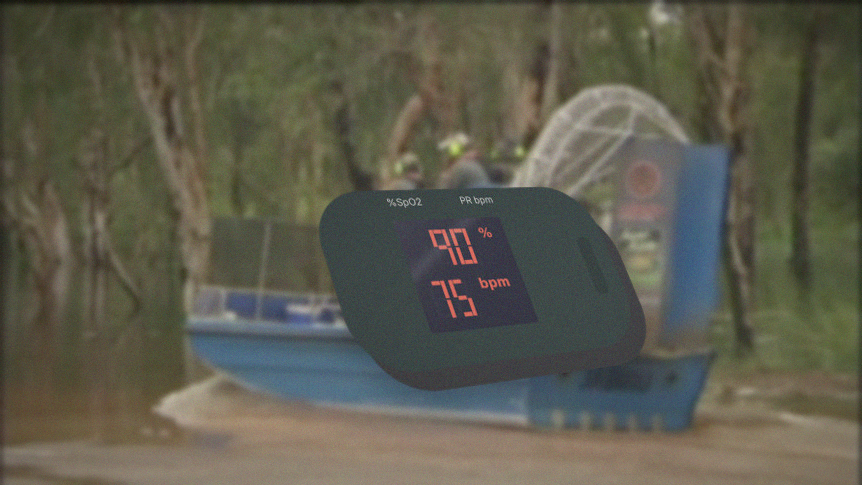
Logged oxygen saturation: 90 %
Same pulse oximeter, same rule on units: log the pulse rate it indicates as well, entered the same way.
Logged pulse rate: 75 bpm
